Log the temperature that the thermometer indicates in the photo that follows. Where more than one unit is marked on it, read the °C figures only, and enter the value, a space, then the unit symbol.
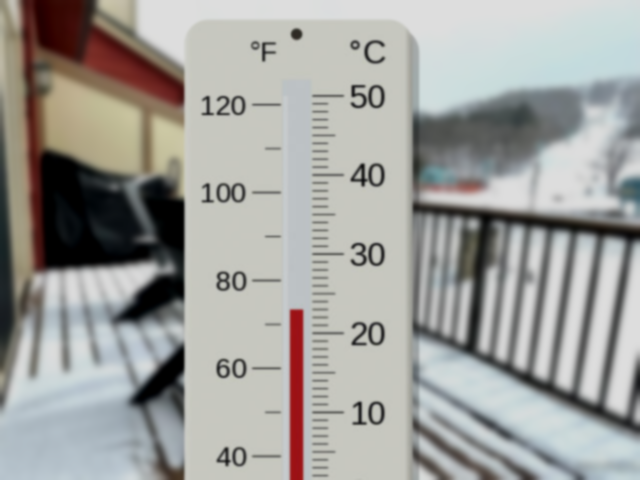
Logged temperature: 23 °C
